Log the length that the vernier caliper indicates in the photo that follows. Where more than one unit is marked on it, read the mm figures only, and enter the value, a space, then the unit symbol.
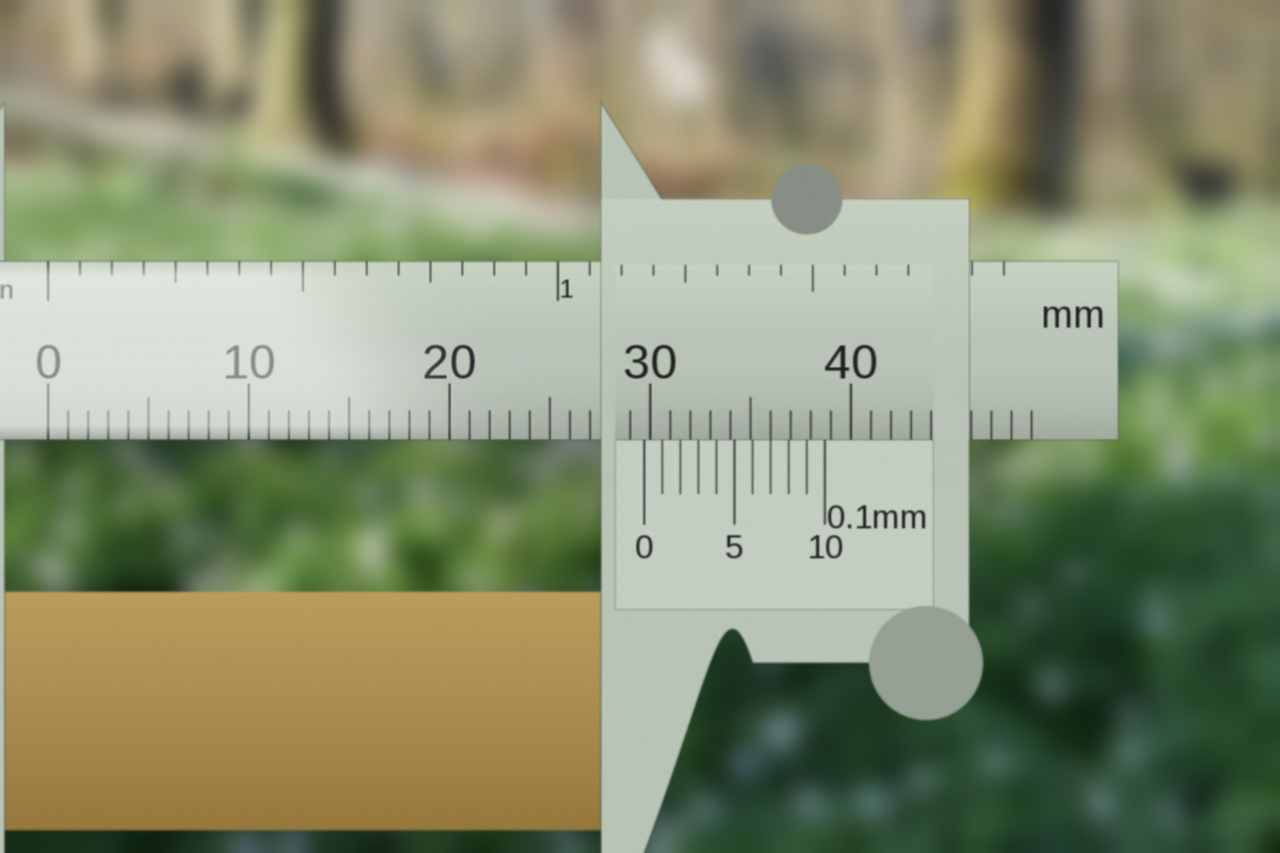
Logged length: 29.7 mm
